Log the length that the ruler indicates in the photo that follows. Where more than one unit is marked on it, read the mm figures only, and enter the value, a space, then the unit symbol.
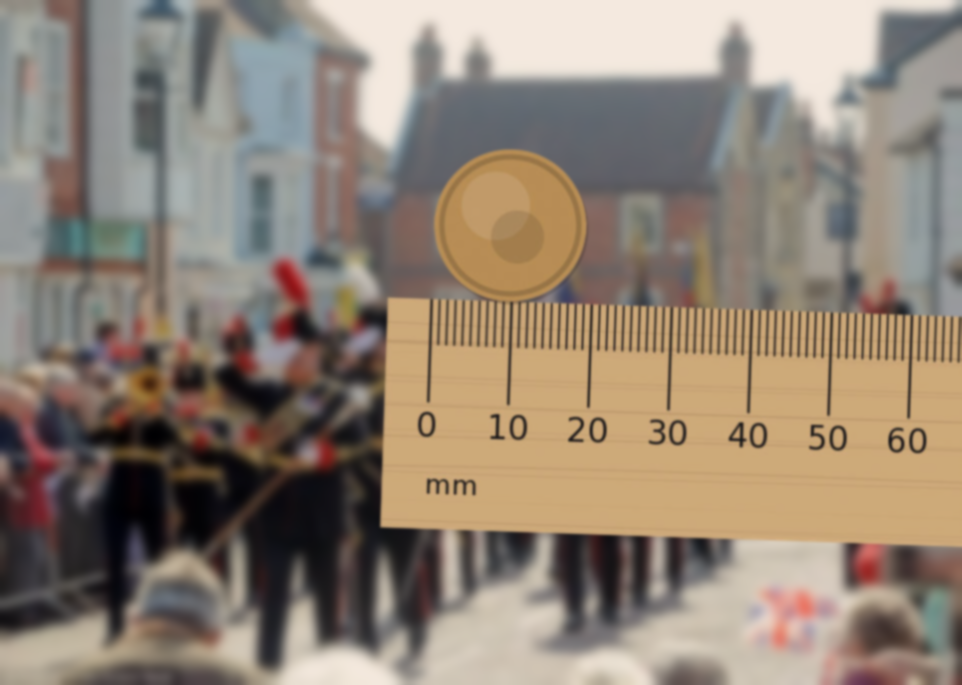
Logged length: 19 mm
